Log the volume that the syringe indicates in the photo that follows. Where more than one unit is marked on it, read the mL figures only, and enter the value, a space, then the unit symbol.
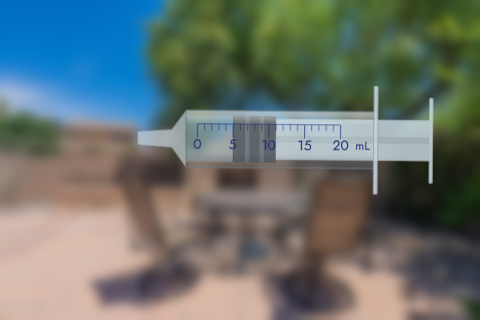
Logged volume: 5 mL
